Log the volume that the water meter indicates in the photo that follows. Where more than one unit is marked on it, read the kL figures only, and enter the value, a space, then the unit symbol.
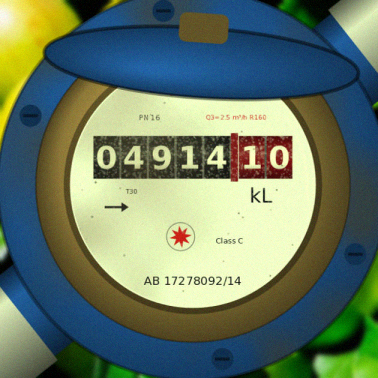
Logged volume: 4914.10 kL
